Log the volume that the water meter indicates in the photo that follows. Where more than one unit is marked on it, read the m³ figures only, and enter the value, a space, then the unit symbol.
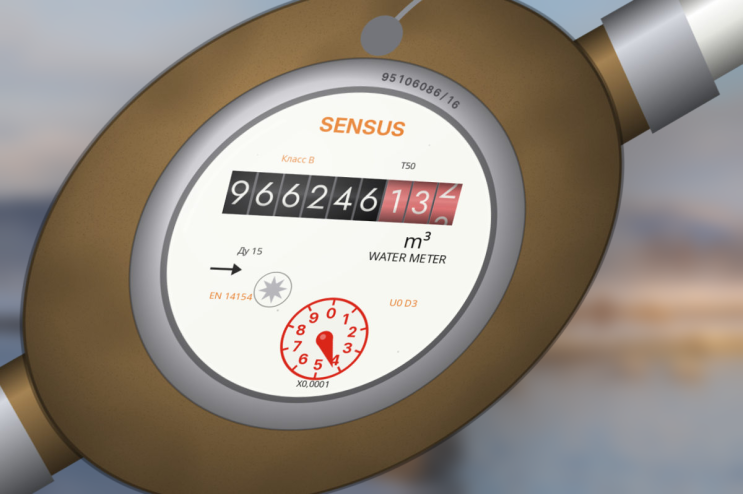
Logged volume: 966246.1324 m³
